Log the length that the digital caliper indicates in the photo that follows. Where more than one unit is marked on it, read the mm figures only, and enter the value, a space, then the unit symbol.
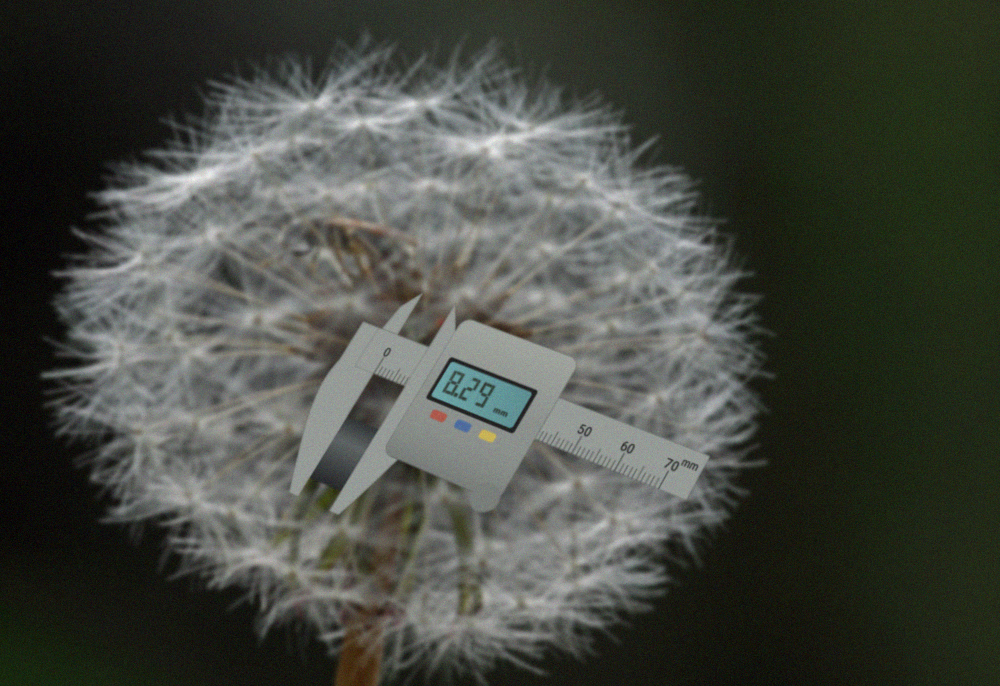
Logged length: 8.29 mm
